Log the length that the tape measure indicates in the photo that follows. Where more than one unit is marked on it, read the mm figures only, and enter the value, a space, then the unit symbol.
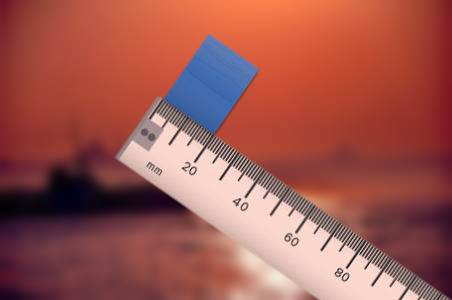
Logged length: 20 mm
